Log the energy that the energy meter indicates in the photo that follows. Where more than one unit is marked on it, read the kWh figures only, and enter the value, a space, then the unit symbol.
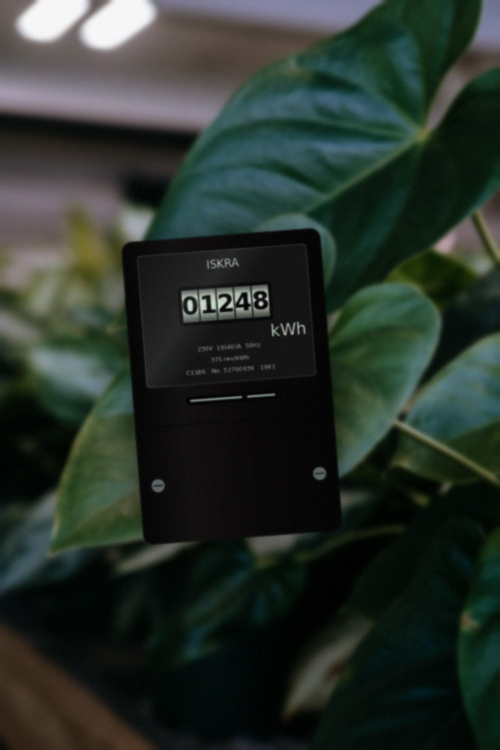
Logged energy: 1248 kWh
